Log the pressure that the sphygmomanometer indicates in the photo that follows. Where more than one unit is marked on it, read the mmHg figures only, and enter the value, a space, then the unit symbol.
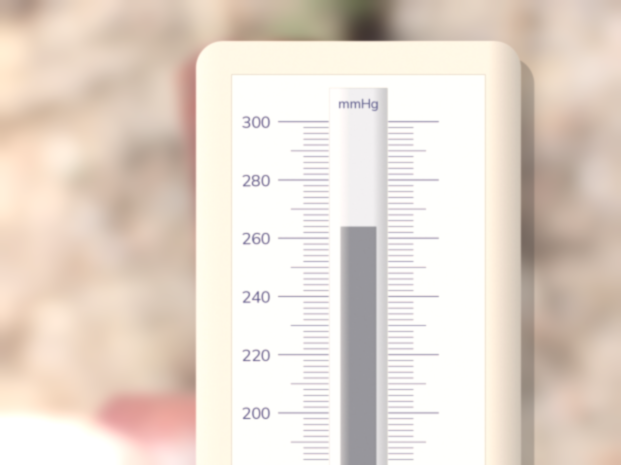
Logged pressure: 264 mmHg
